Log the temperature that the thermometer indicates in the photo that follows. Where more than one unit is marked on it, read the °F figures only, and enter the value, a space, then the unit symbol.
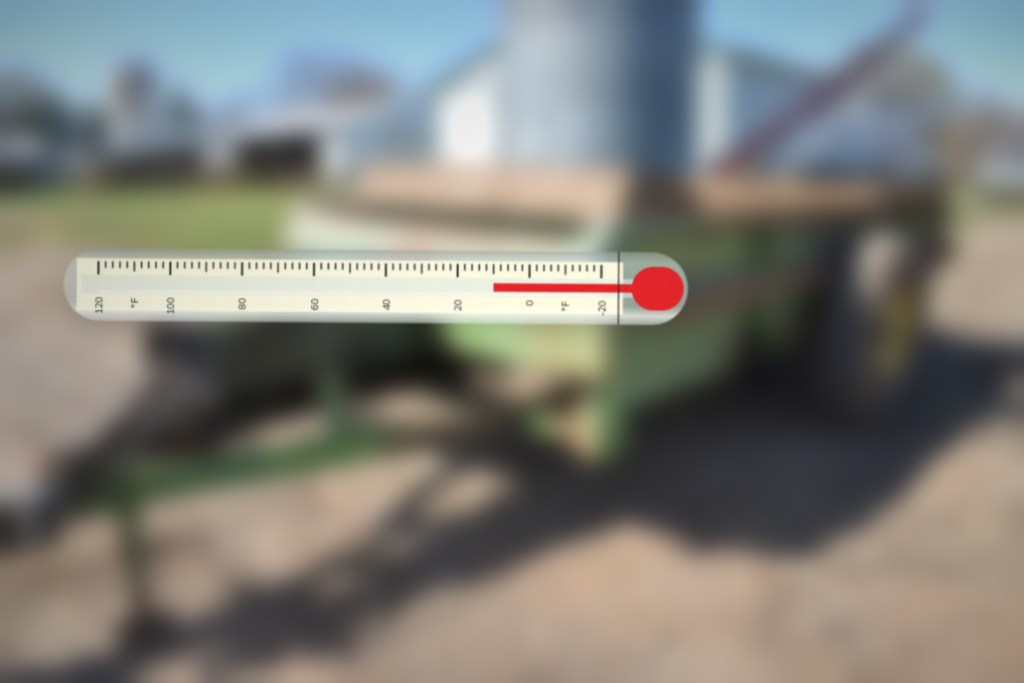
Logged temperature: 10 °F
